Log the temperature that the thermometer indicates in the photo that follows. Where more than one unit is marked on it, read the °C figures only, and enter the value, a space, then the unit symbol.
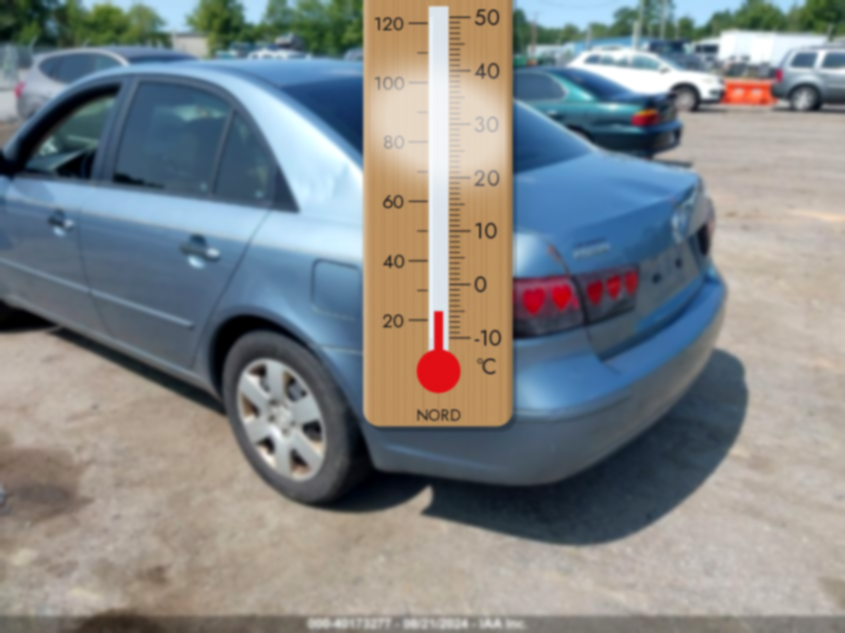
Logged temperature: -5 °C
